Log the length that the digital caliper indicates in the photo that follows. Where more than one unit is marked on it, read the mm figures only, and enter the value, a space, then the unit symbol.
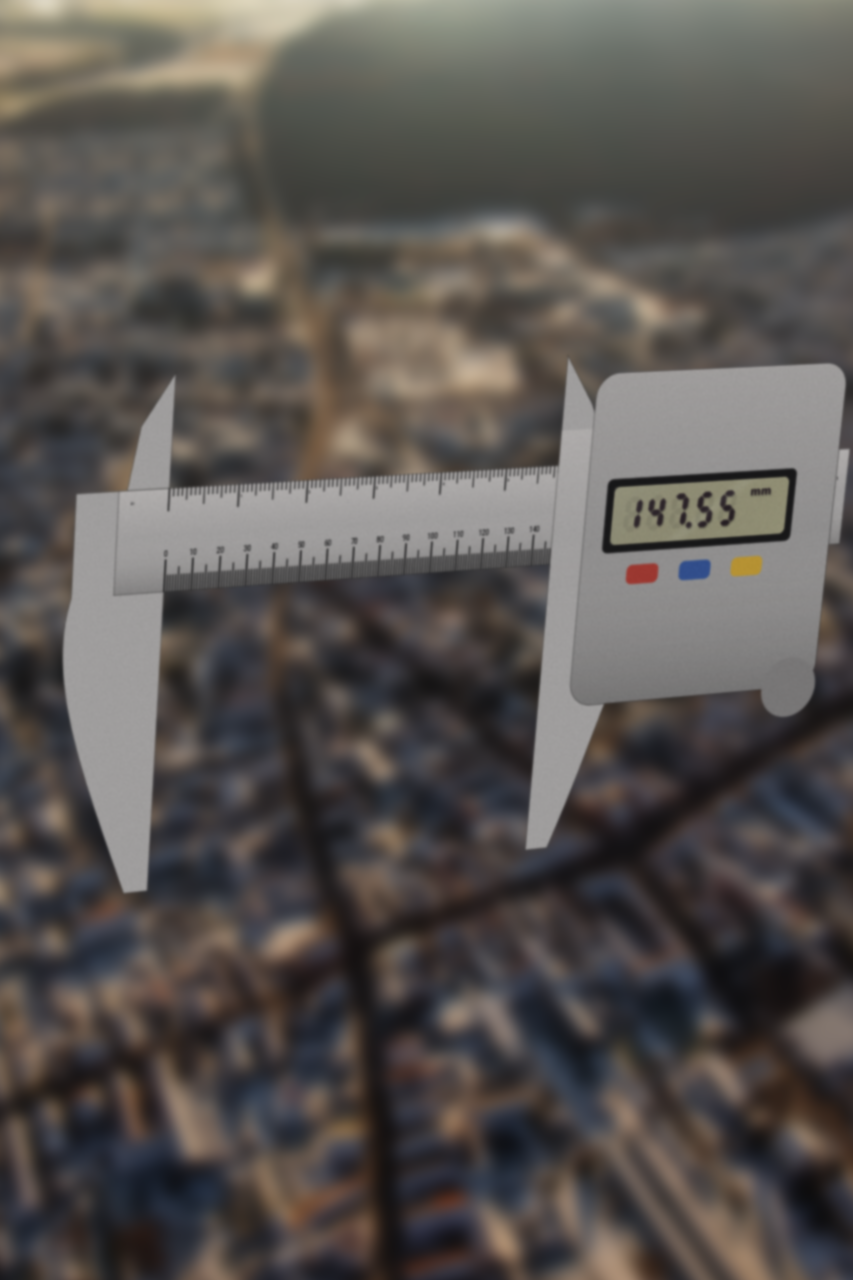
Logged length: 147.55 mm
